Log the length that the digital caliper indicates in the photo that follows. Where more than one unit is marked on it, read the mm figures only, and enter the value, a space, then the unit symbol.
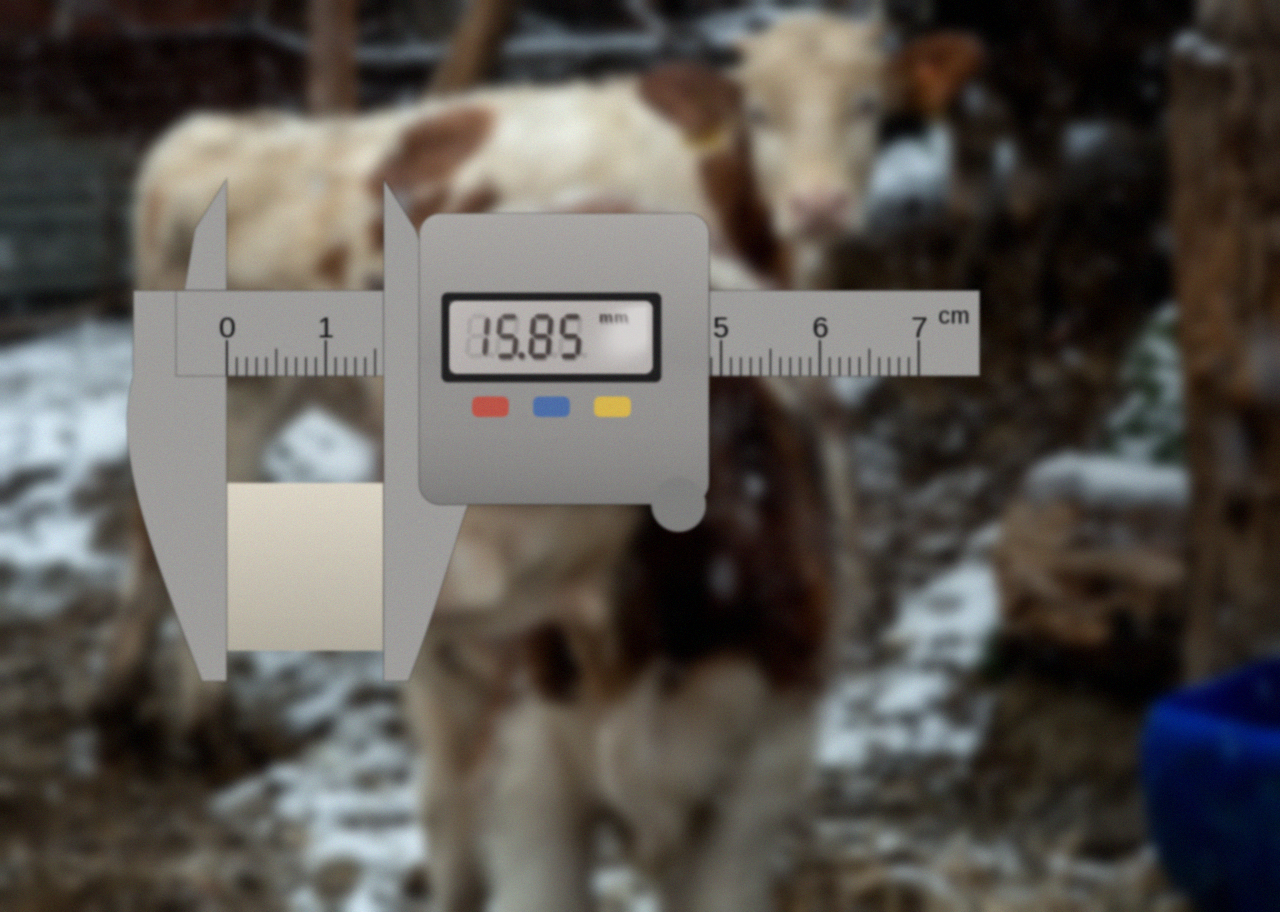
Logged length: 15.85 mm
